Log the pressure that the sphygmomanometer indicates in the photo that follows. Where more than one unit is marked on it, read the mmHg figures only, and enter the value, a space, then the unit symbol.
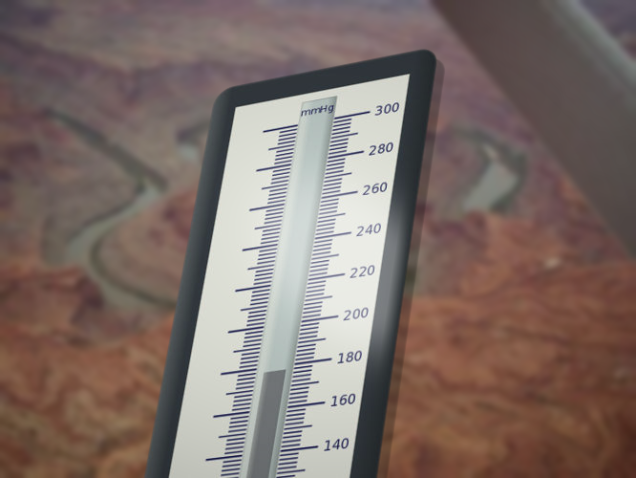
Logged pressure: 178 mmHg
